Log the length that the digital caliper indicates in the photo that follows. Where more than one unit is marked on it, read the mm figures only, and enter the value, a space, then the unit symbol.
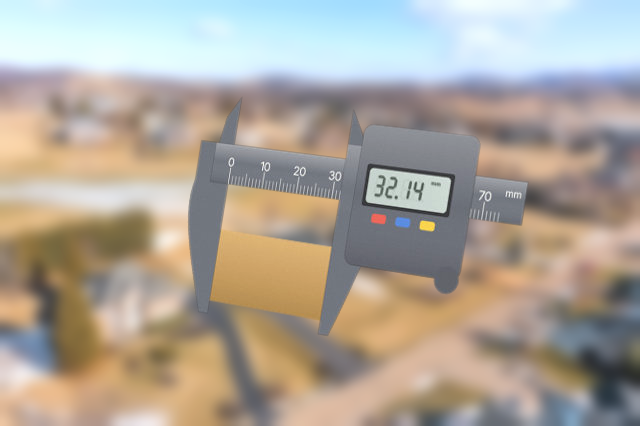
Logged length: 32.14 mm
